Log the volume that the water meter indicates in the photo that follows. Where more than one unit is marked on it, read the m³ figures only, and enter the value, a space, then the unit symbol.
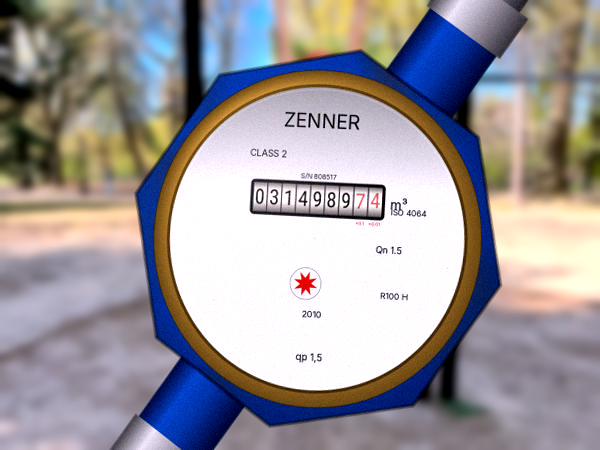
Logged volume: 314989.74 m³
